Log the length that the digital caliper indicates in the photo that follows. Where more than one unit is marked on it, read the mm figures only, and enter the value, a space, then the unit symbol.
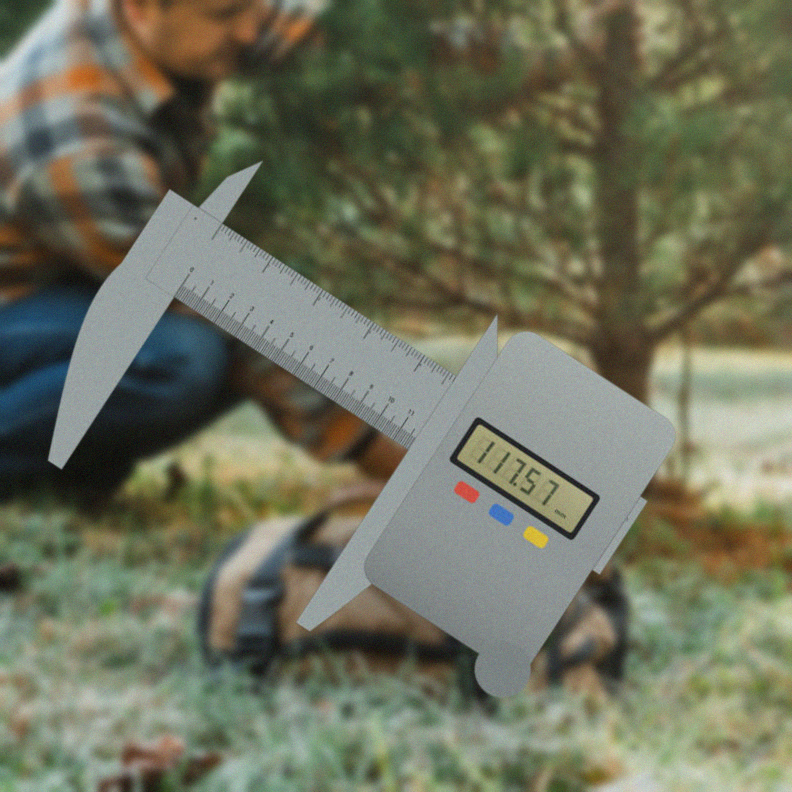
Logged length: 117.57 mm
